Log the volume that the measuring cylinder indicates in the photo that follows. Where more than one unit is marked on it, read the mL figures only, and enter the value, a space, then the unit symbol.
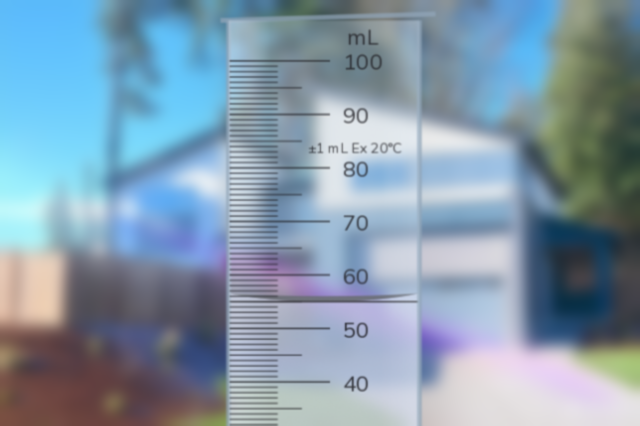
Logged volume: 55 mL
